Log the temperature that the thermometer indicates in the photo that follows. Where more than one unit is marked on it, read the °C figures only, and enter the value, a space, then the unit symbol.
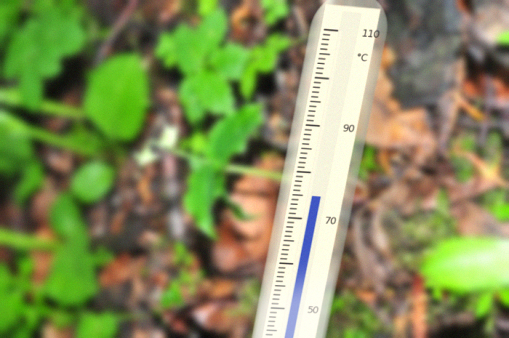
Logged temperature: 75 °C
